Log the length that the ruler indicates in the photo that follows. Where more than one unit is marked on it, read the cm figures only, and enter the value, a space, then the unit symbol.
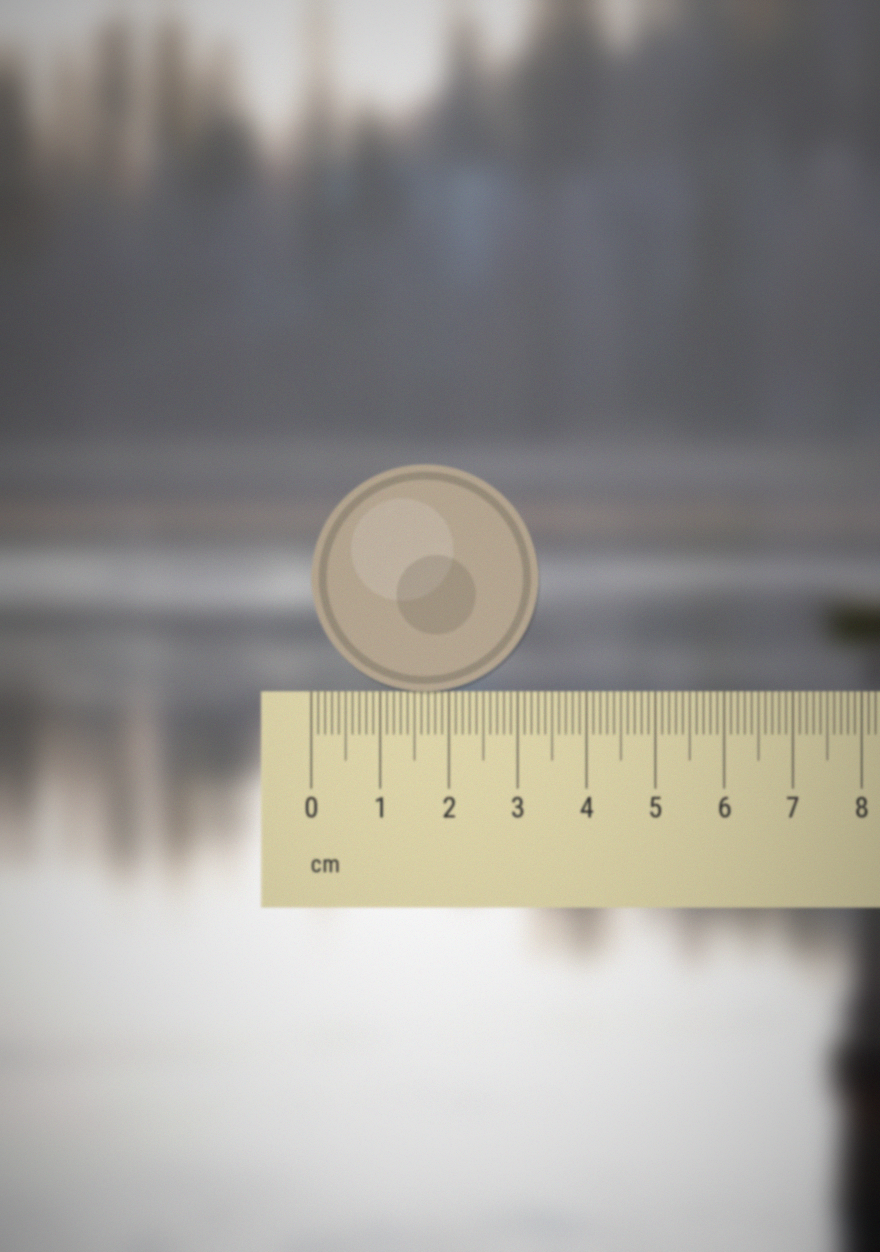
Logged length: 3.3 cm
